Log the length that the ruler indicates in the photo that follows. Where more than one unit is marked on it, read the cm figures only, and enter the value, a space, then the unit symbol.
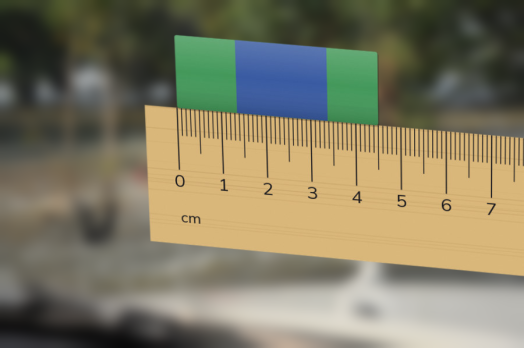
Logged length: 4.5 cm
